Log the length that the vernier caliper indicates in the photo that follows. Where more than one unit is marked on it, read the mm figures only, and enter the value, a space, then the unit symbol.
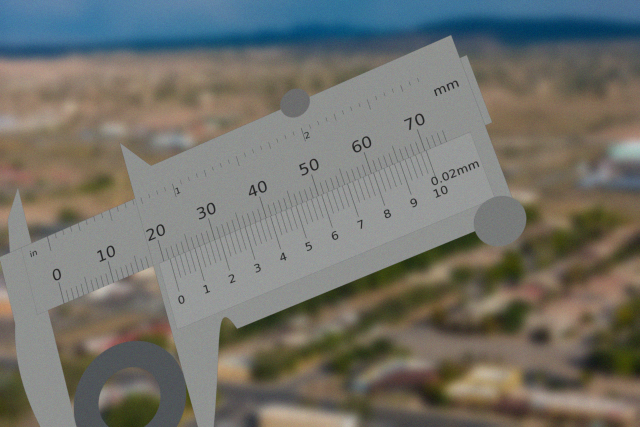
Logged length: 21.2 mm
